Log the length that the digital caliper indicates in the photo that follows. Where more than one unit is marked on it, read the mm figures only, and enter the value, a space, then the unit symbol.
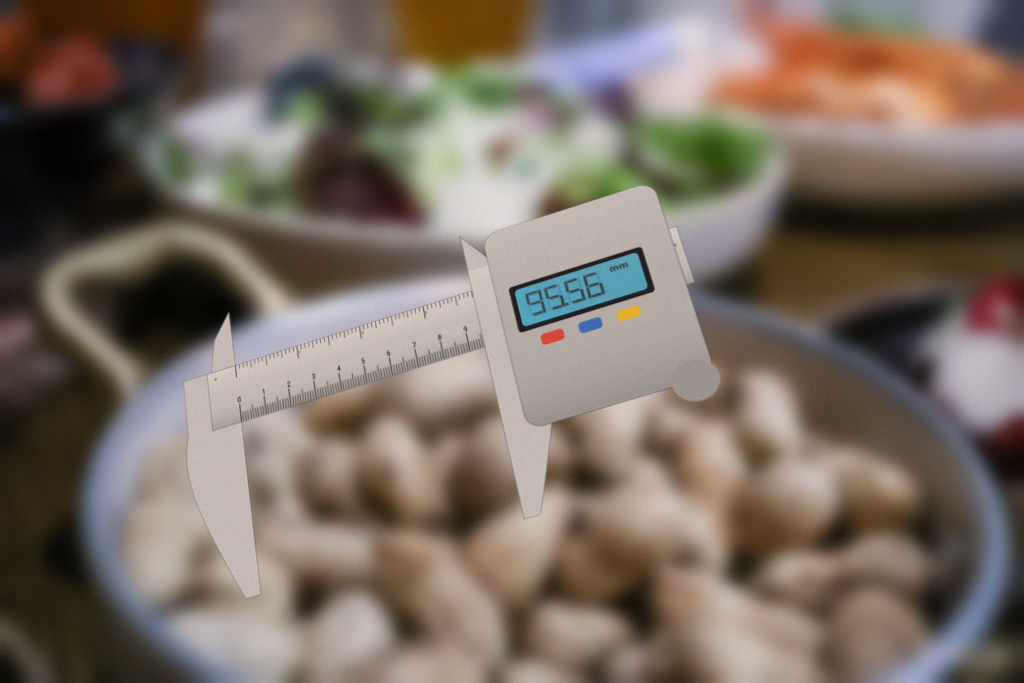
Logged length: 95.56 mm
